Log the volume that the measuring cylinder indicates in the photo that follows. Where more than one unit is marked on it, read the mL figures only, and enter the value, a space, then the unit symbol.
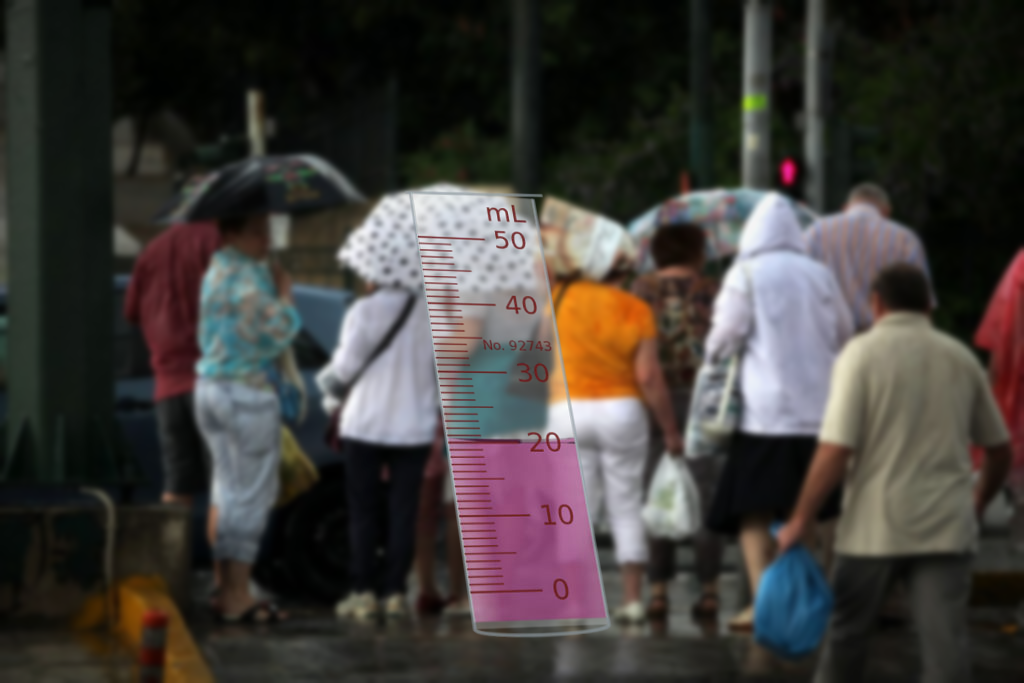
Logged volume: 20 mL
